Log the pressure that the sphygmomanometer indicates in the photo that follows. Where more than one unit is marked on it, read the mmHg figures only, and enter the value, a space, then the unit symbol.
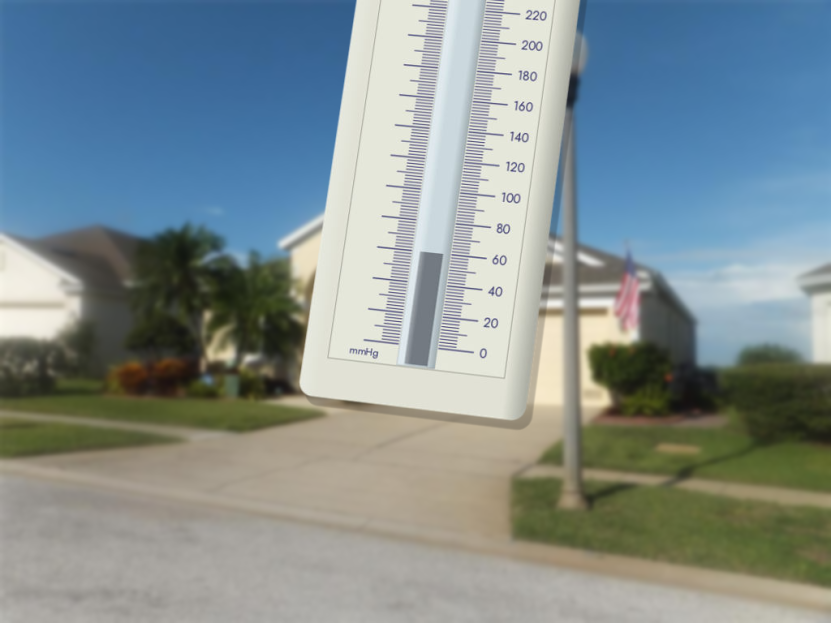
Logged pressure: 60 mmHg
